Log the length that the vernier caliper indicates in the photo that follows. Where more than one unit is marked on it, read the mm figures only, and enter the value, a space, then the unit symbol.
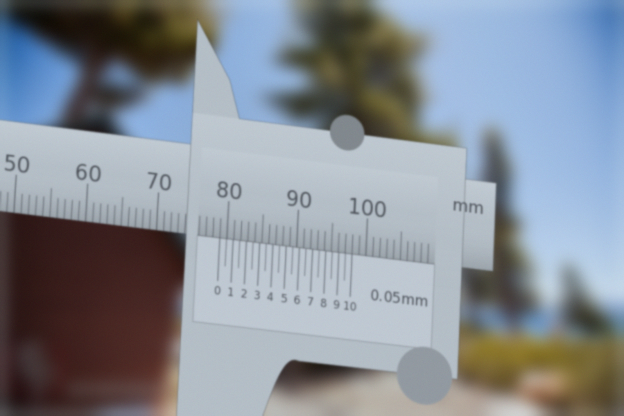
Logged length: 79.0 mm
